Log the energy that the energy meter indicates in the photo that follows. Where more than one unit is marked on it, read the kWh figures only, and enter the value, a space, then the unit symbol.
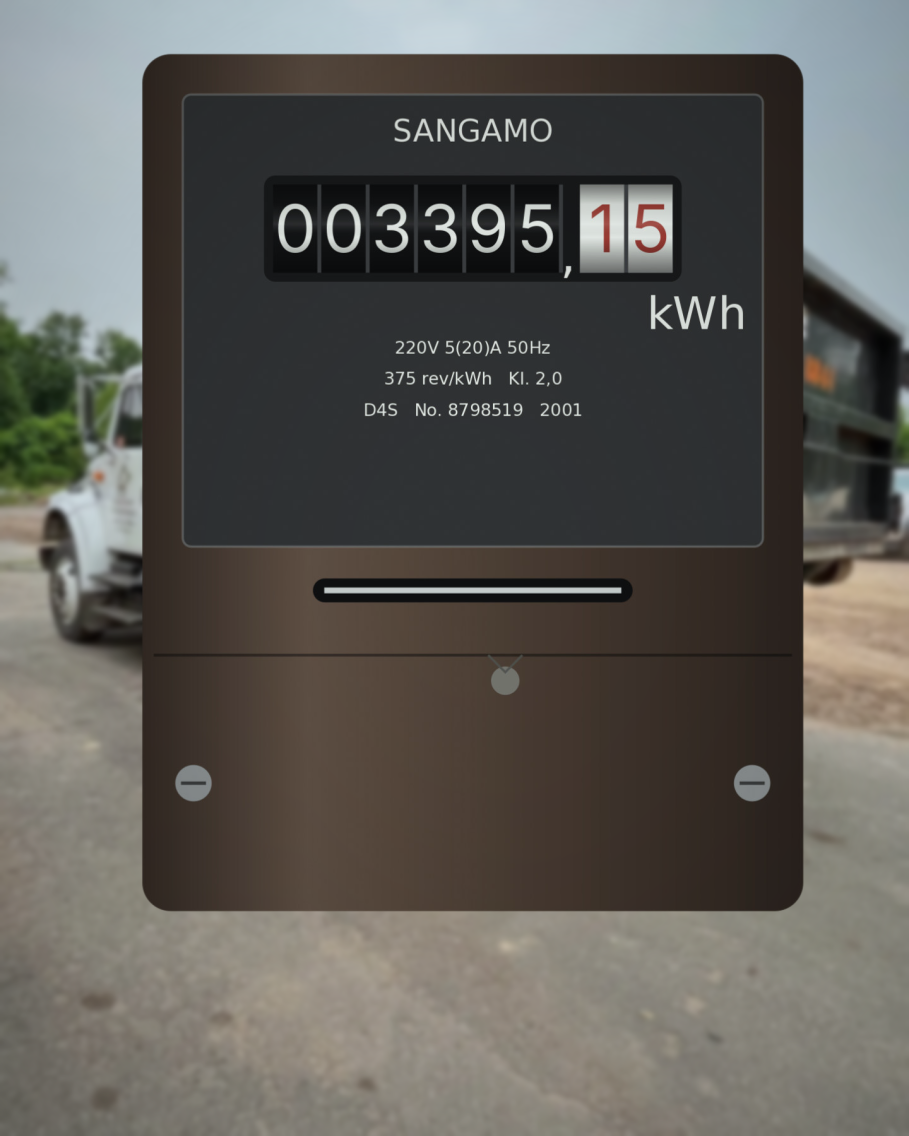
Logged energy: 3395.15 kWh
